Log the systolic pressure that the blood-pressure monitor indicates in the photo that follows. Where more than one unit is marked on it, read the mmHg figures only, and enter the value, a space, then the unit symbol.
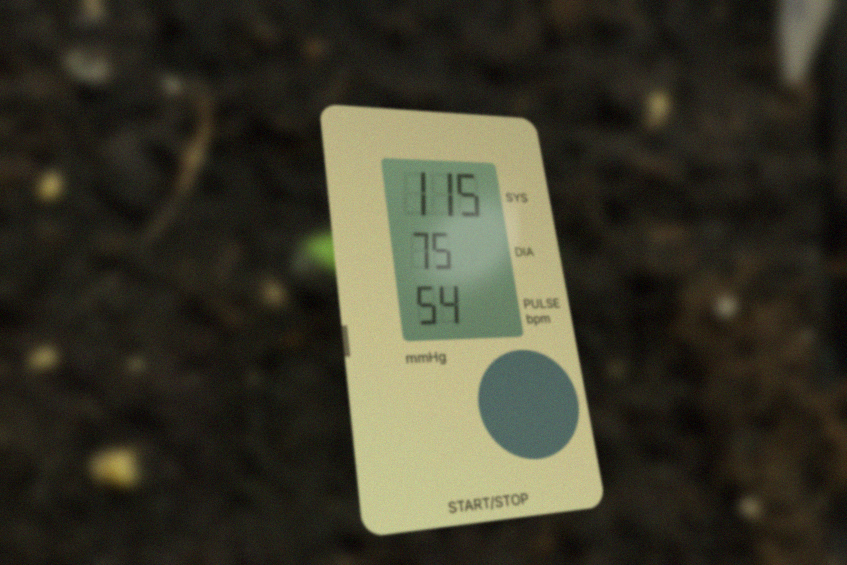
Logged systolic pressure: 115 mmHg
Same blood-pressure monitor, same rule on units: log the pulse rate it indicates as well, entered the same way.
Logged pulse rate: 54 bpm
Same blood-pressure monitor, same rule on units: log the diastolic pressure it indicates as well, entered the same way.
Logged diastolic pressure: 75 mmHg
